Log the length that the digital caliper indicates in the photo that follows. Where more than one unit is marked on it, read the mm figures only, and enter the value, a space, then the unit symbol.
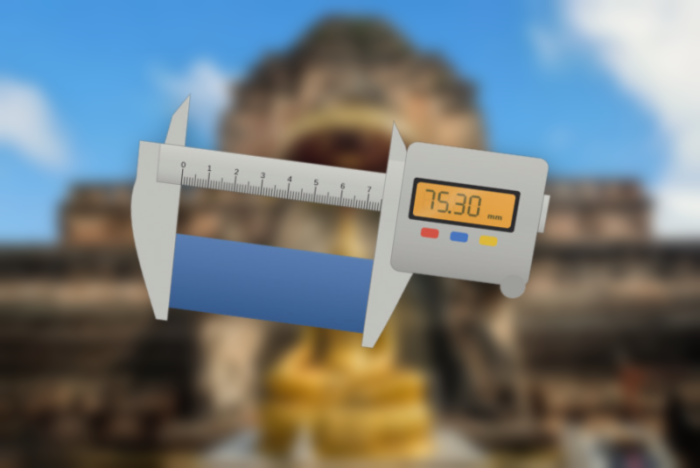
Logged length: 75.30 mm
